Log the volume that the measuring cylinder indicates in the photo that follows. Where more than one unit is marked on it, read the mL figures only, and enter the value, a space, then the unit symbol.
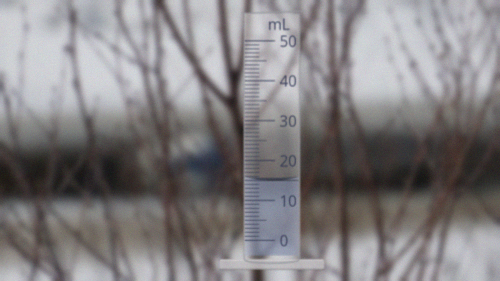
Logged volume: 15 mL
